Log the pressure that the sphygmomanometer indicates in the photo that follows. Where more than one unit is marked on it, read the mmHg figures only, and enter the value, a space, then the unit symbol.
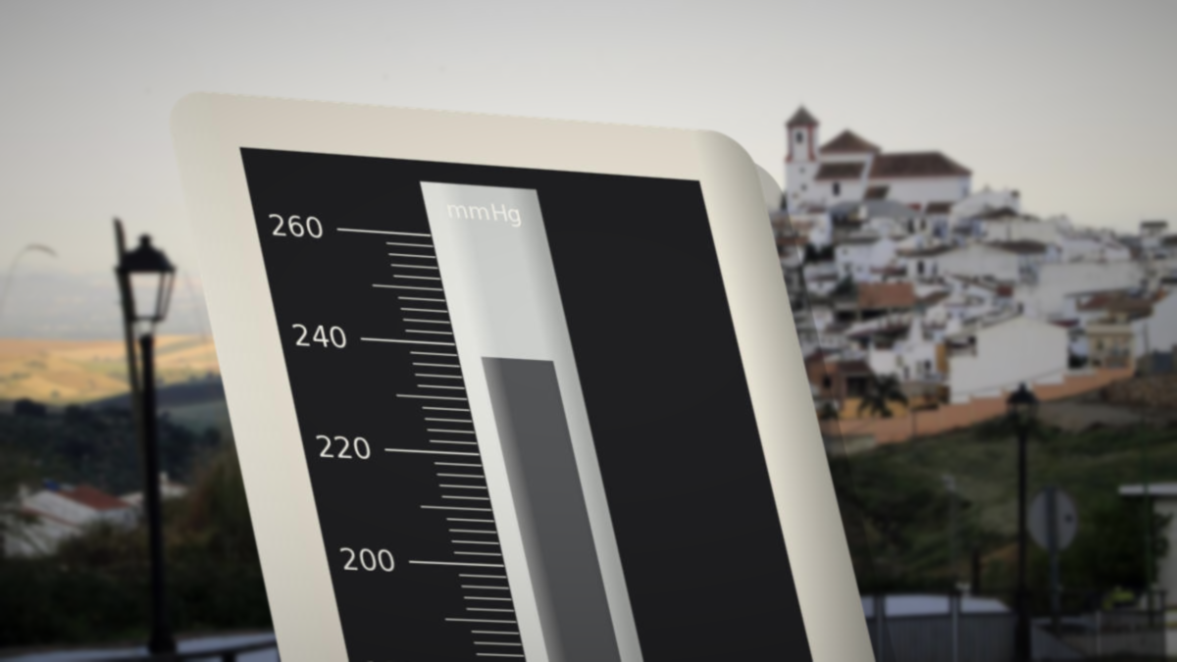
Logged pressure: 238 mmHg
